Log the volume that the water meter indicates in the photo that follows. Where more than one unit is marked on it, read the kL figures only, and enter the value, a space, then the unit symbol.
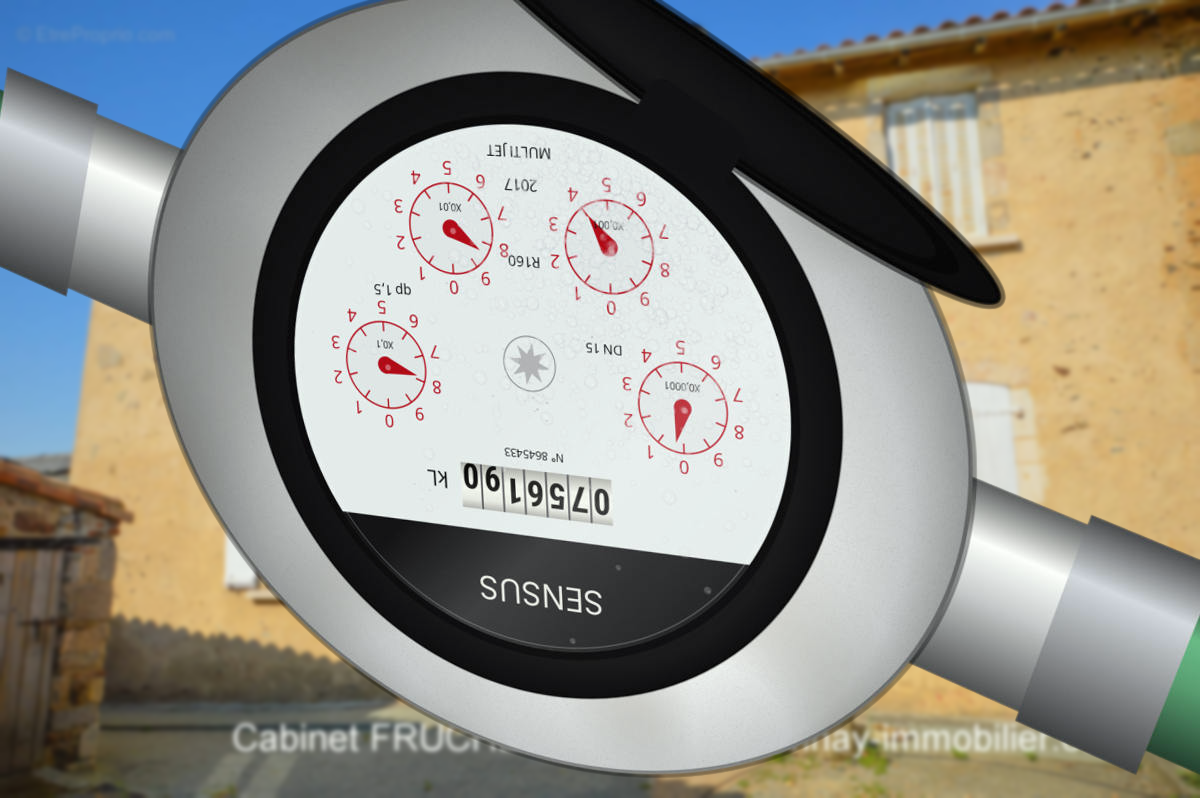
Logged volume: 756189.7840 kL
